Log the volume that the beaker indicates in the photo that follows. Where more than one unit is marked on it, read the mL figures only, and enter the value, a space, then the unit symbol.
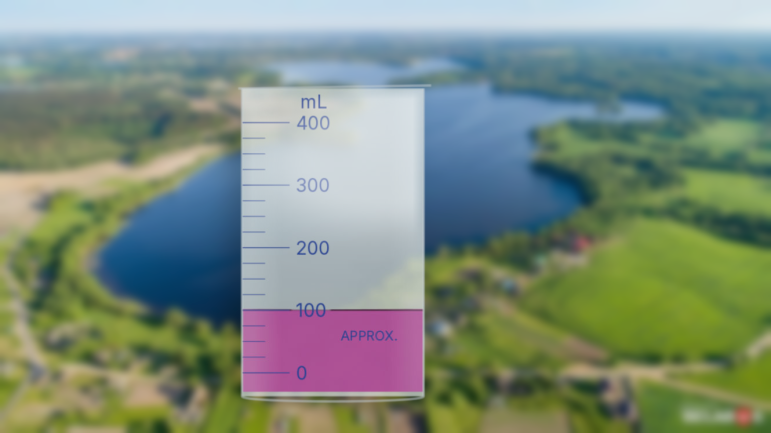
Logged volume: 100 mL
